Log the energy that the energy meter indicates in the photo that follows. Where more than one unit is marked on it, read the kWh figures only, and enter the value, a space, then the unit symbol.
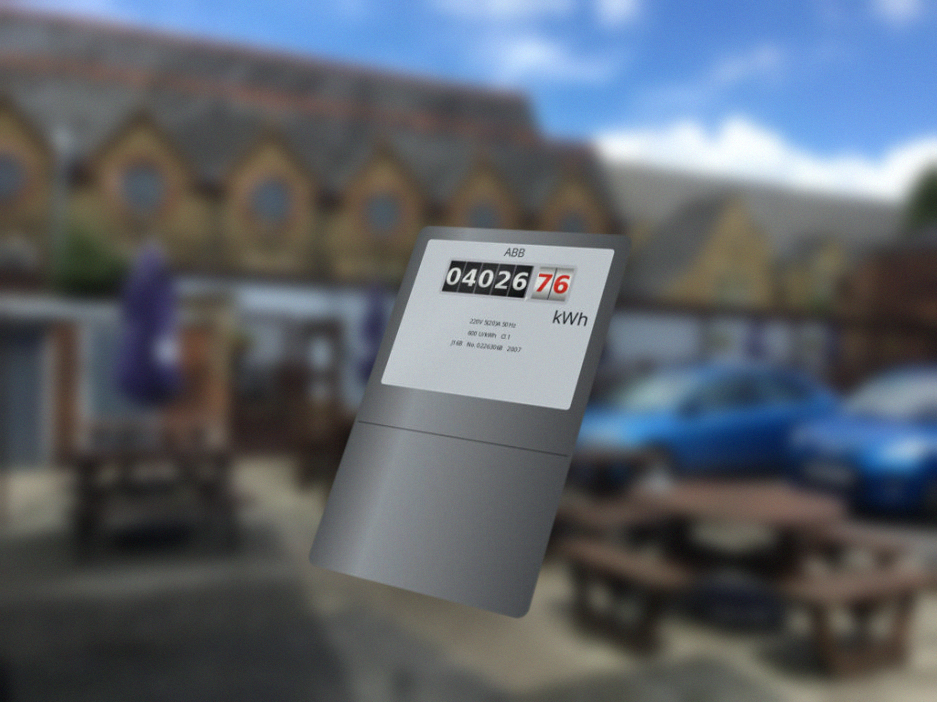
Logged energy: 4026.76 kWh
